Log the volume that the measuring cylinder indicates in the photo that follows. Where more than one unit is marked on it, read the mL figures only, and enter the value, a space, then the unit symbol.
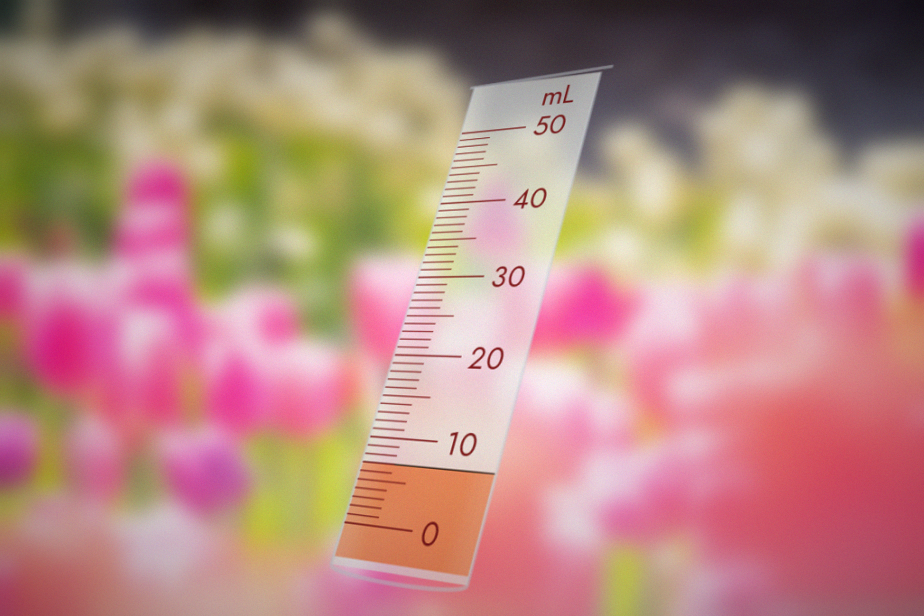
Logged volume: 7 mL
